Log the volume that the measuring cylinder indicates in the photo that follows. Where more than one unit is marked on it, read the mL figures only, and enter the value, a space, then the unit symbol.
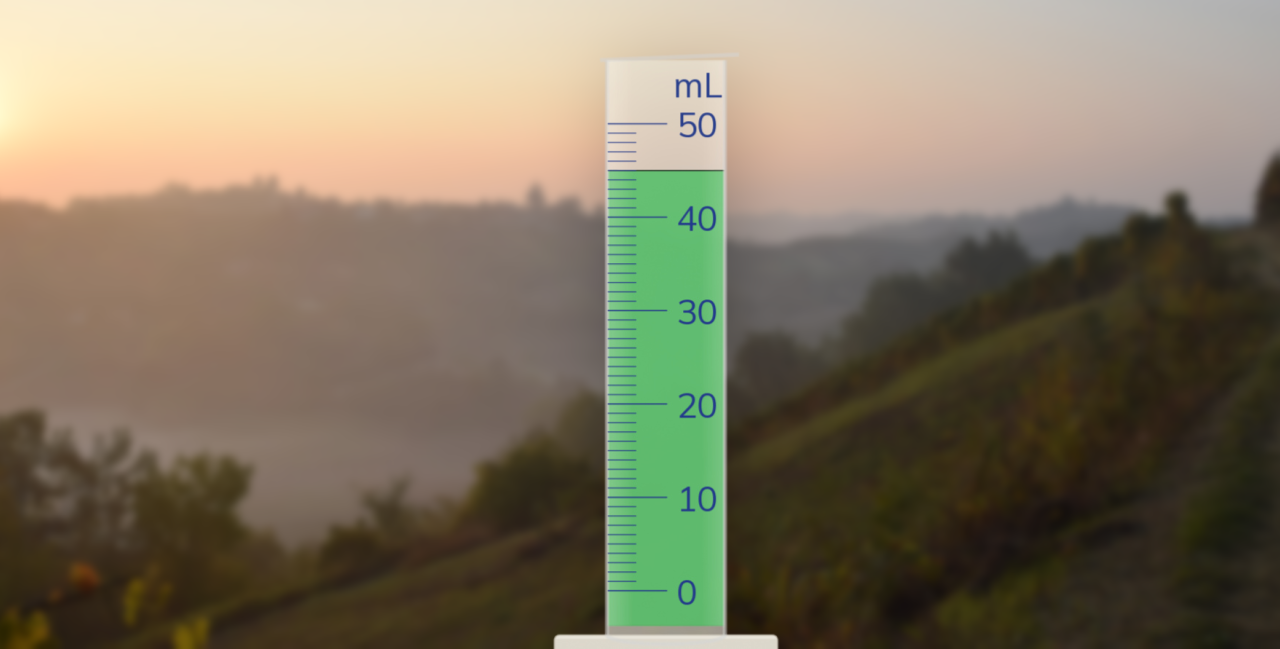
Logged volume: 45 mL
